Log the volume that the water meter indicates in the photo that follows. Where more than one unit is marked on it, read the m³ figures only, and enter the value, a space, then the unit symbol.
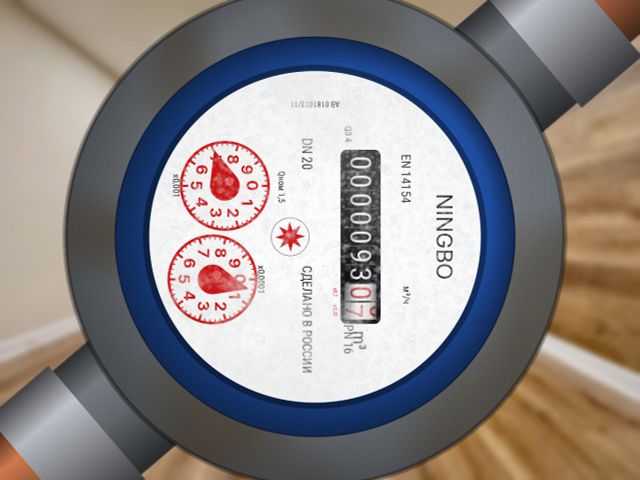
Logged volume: 93.0670 m³
